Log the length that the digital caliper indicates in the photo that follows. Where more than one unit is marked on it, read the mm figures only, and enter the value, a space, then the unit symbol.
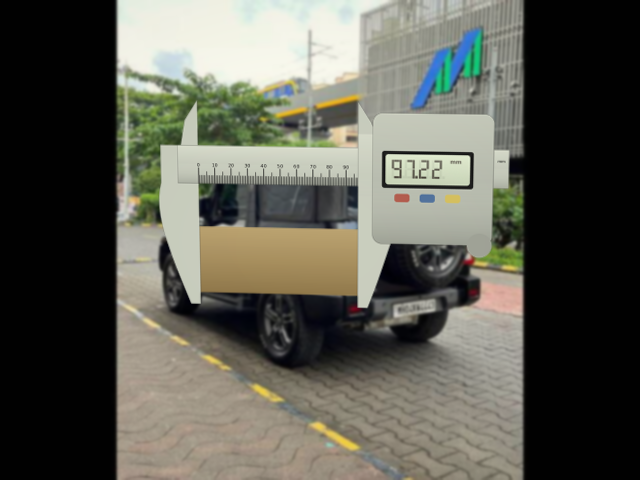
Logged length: 97.22 mm
